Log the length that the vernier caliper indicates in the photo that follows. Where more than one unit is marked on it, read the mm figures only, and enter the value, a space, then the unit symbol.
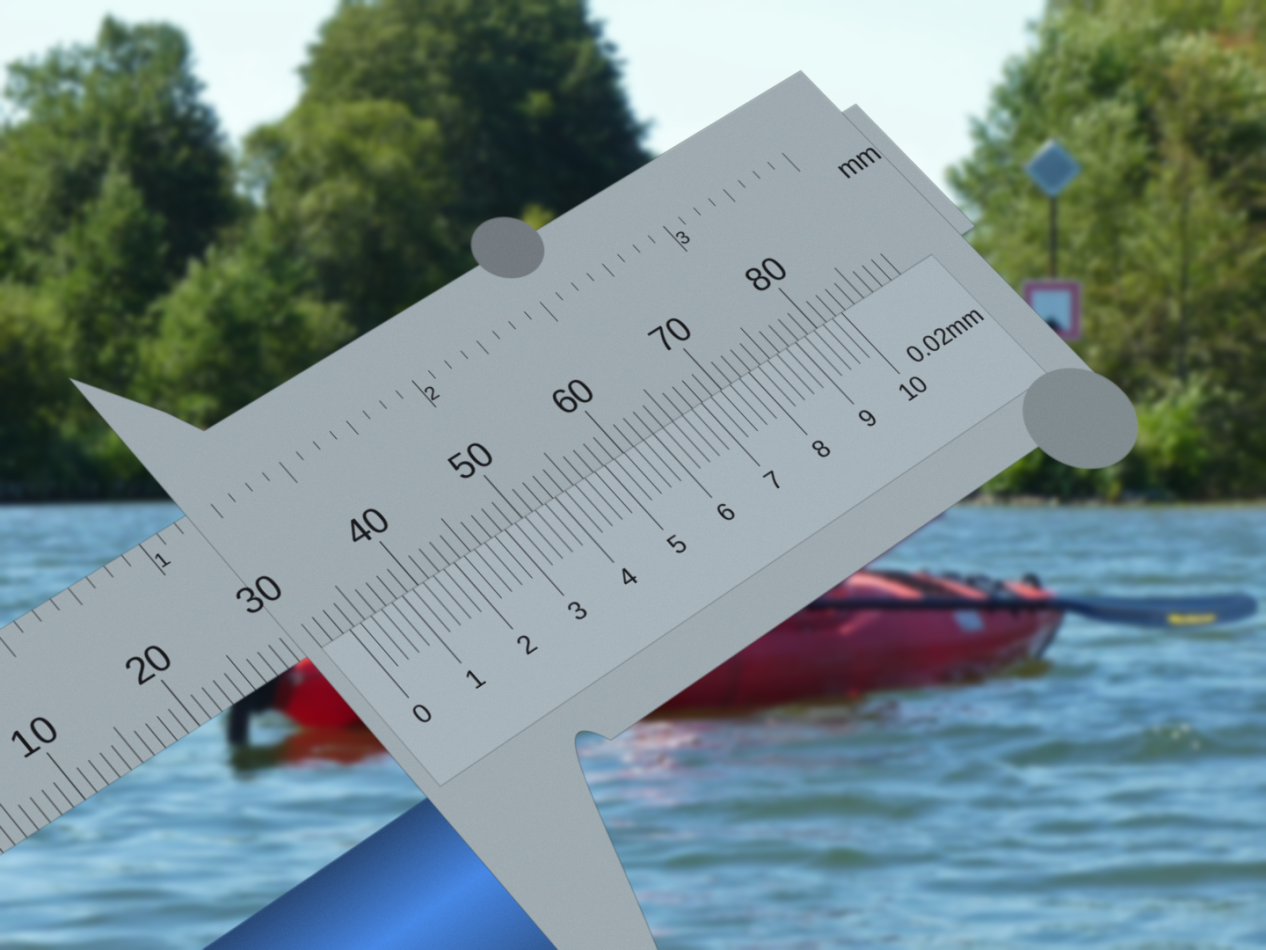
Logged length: 33.6 mm
